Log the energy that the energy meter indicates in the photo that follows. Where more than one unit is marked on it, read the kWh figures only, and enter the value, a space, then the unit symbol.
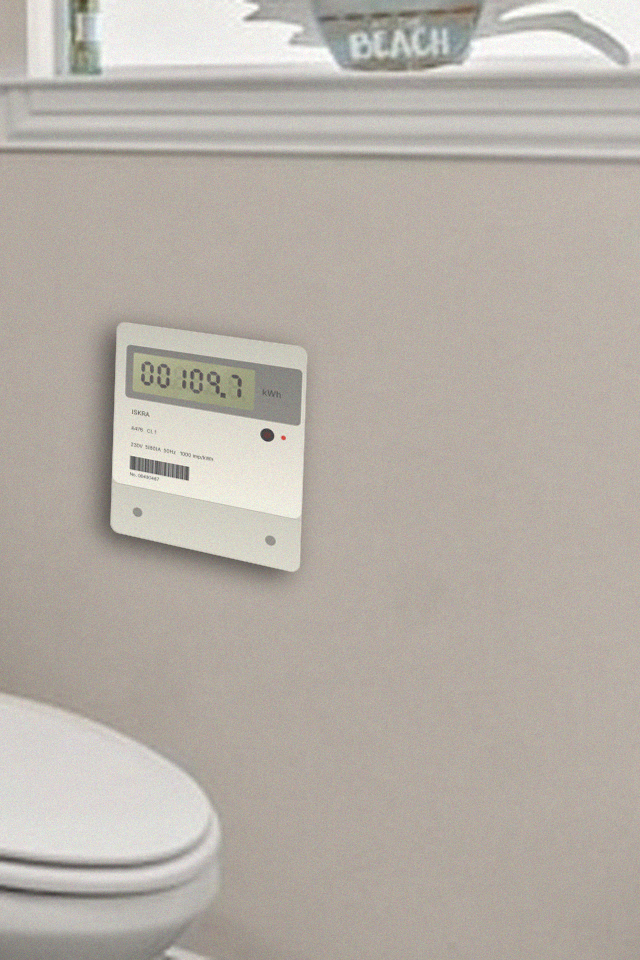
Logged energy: 109.7 kWh
